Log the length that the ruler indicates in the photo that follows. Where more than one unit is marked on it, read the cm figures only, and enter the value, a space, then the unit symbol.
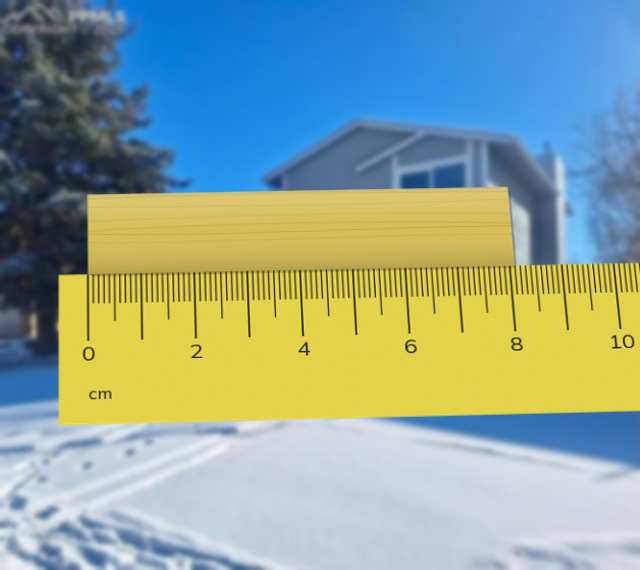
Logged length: 8.1 cm
